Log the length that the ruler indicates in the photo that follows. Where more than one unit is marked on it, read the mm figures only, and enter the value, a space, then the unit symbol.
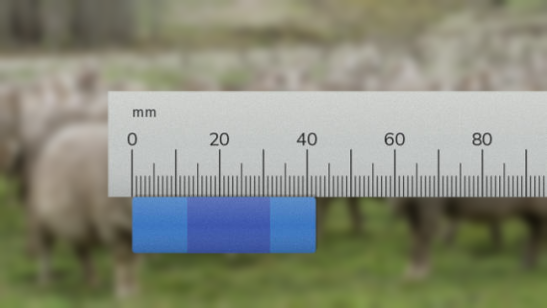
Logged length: 42 mm
